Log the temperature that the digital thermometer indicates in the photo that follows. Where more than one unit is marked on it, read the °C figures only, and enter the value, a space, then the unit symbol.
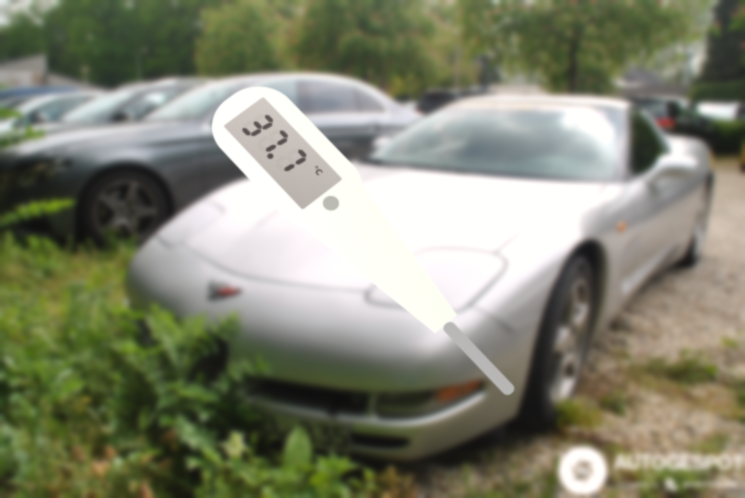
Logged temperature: 37.7 °C
